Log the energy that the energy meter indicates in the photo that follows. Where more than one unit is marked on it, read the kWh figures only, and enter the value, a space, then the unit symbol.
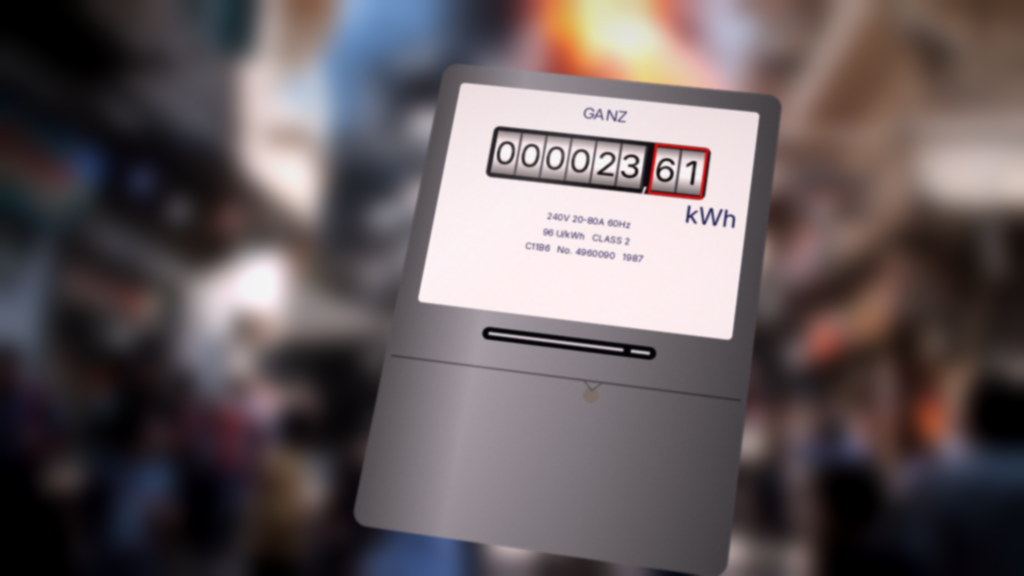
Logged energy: 23.61 kWh
